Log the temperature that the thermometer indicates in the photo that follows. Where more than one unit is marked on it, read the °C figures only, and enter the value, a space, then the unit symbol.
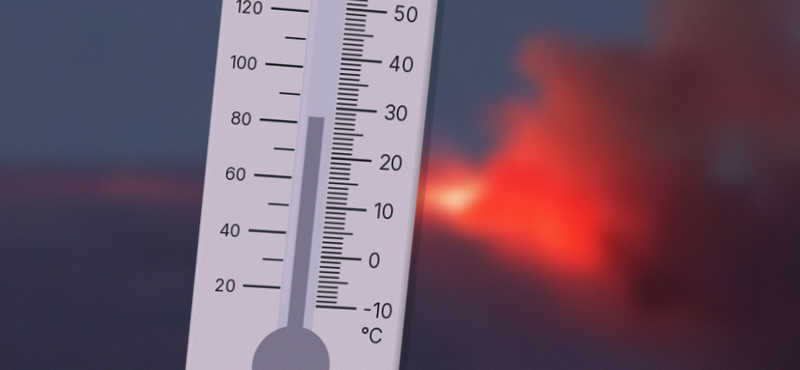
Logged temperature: 28 °C
